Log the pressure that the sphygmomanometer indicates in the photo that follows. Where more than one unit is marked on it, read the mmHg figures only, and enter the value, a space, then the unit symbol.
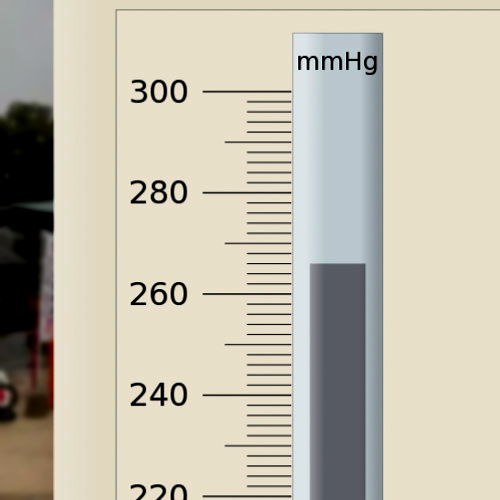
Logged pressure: 266 mmHg
